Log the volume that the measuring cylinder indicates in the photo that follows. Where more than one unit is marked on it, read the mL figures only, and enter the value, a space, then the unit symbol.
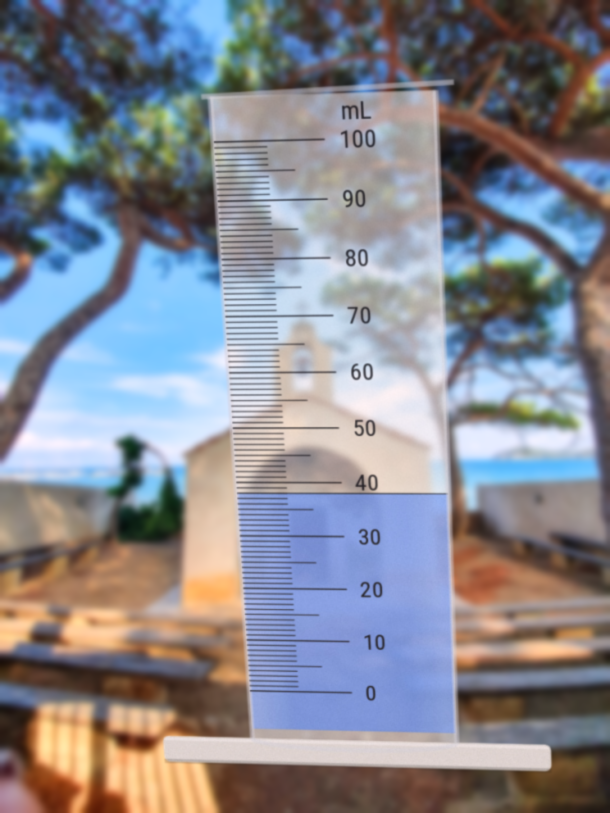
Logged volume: 38 mL
